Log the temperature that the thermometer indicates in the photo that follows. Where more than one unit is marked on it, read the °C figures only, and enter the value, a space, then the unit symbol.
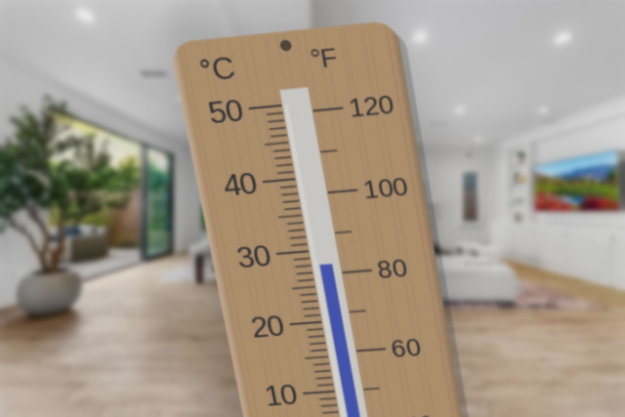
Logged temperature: 28 °C
